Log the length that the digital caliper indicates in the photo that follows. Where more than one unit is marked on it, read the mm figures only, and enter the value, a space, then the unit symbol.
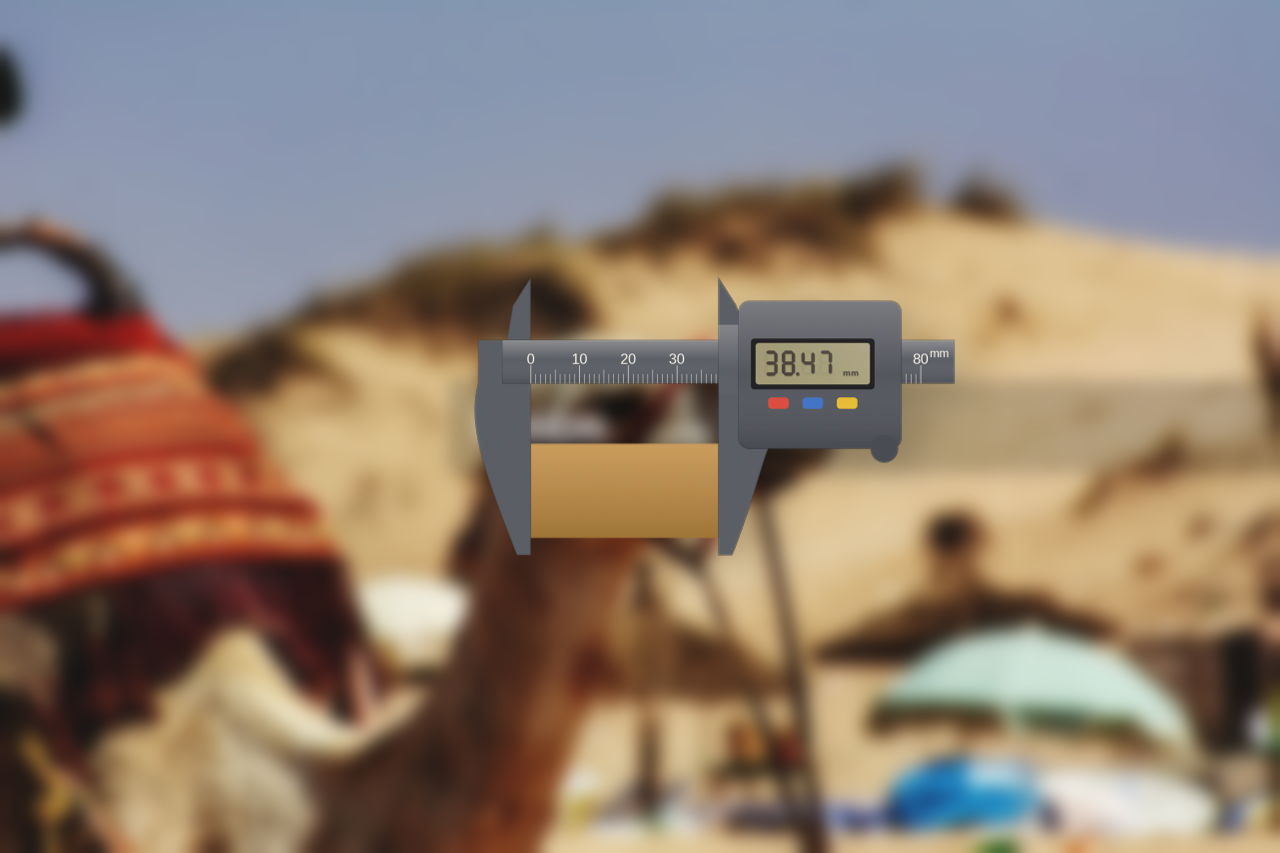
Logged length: 38.47 mm
